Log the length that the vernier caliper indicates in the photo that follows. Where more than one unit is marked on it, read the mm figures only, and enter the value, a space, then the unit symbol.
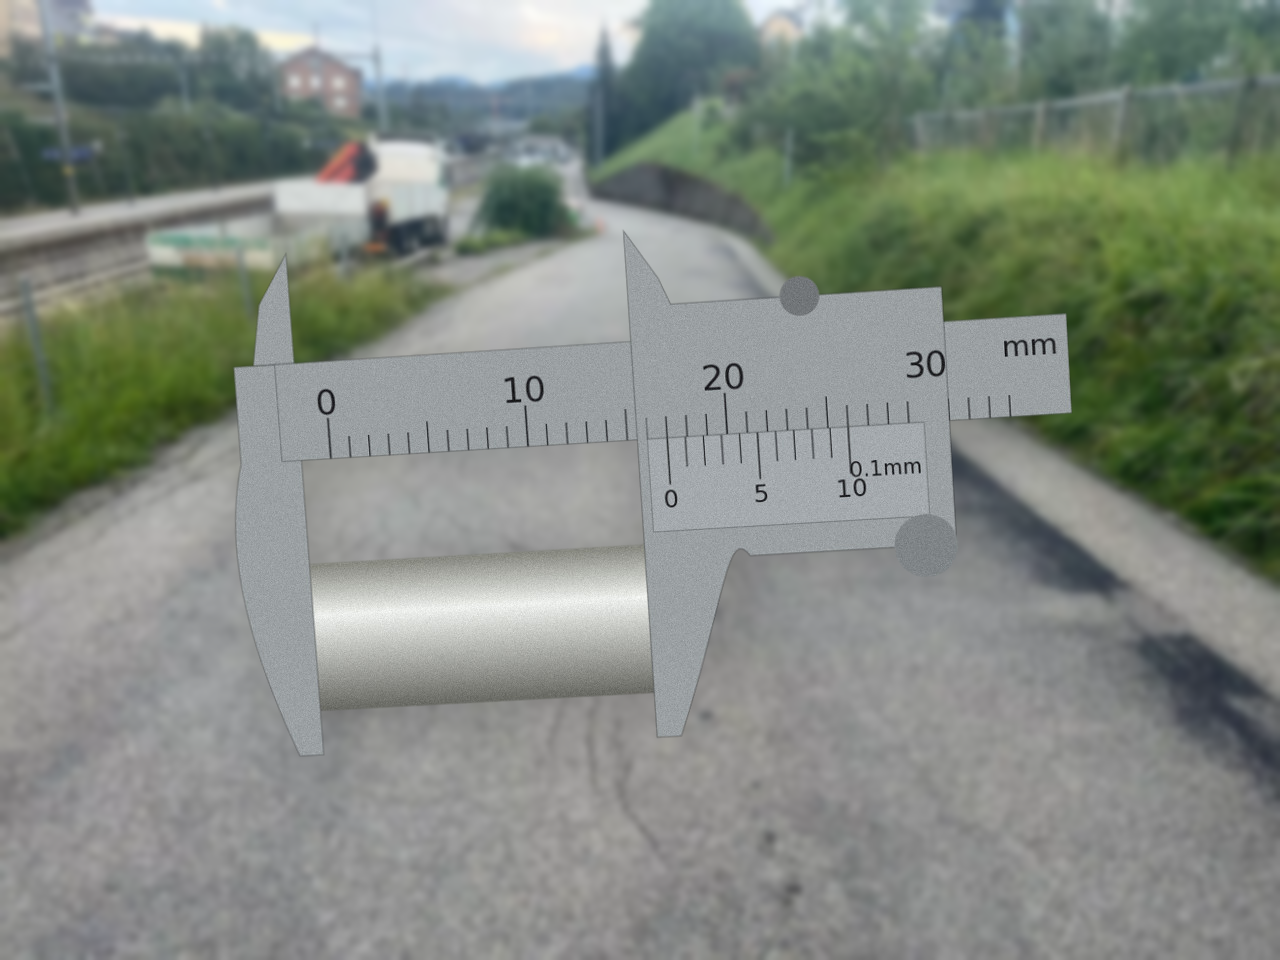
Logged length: 17.0 mm
